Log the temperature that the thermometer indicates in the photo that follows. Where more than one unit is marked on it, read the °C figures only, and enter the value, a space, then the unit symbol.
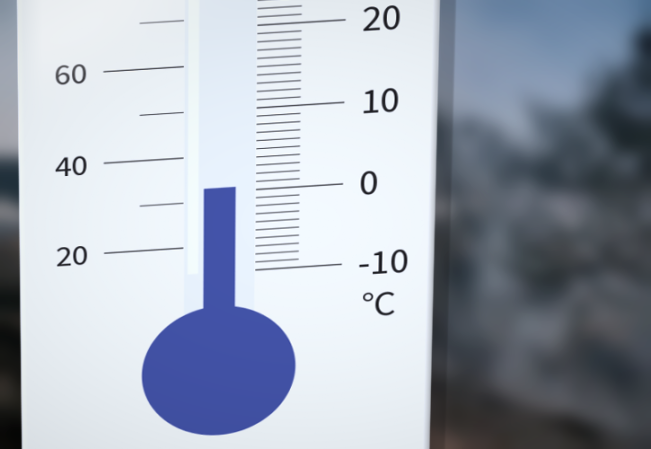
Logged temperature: 0.5 °C
